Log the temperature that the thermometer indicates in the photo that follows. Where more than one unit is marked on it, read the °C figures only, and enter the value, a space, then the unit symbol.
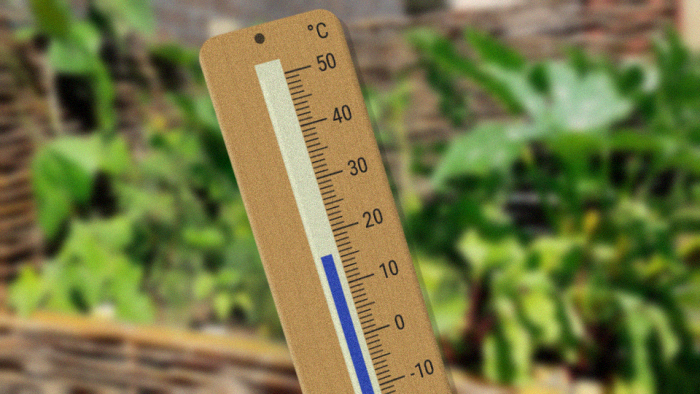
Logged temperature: 16 °C
